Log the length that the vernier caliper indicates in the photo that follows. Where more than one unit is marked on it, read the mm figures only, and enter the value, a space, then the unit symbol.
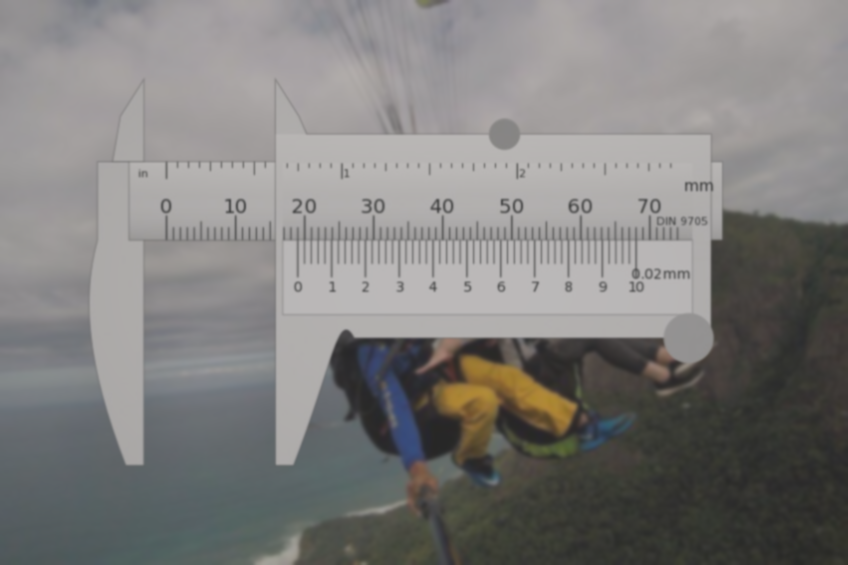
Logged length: 19.0 mm
